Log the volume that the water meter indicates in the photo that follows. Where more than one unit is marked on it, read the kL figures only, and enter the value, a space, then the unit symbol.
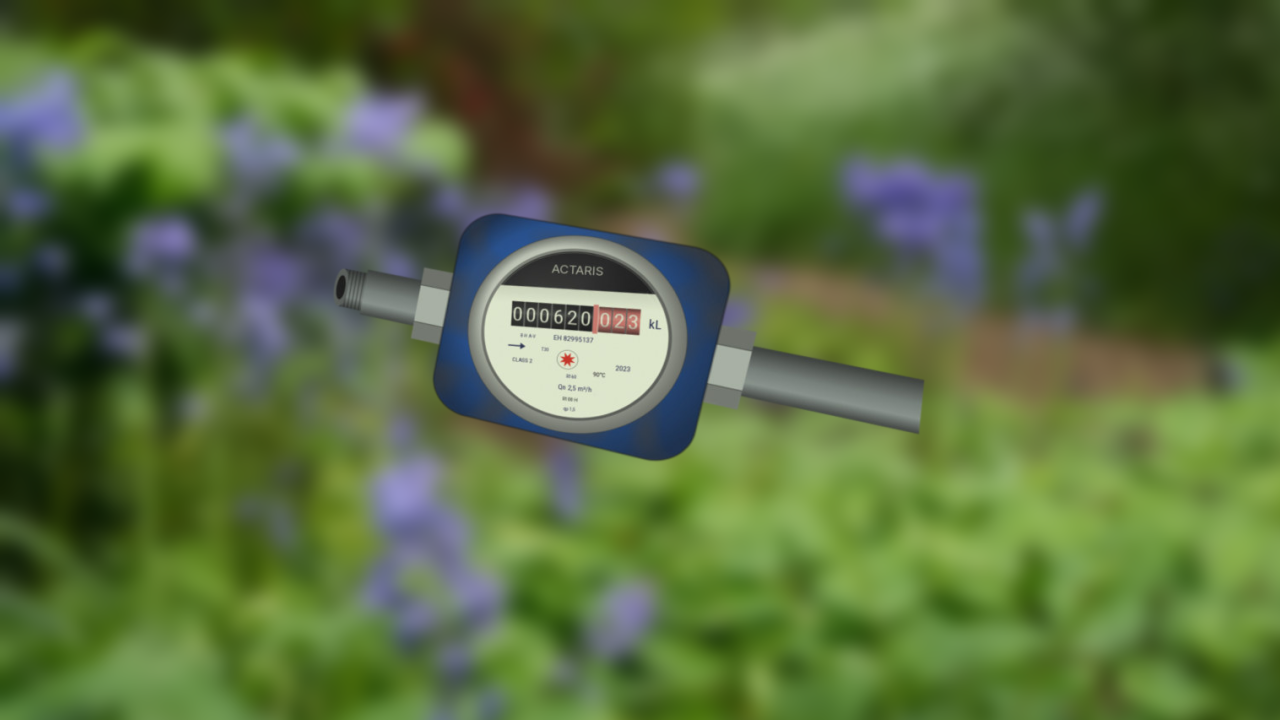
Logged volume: 620.023 kL
